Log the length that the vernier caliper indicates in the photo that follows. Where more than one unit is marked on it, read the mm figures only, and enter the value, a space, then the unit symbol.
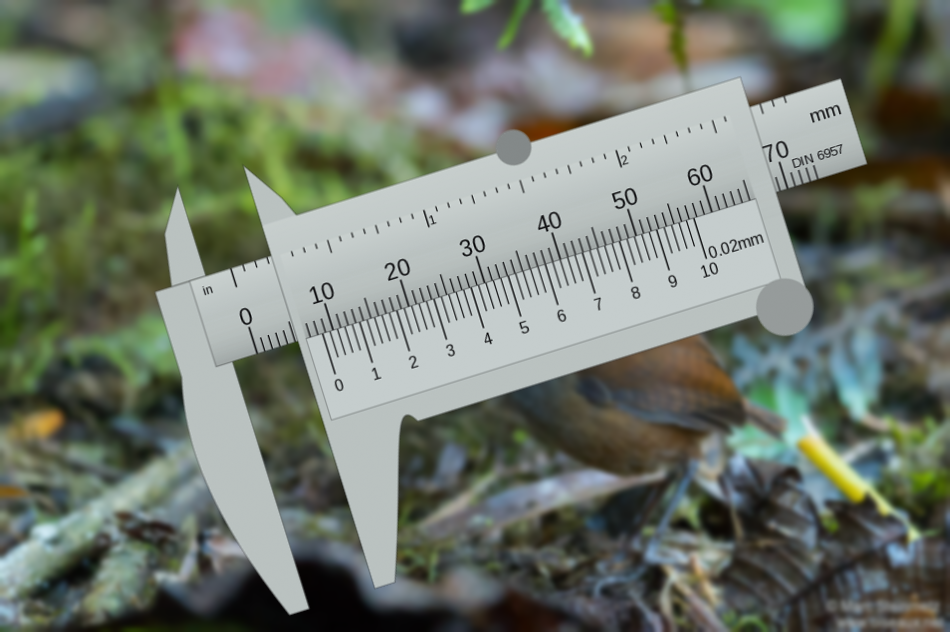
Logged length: 8.6 mm
